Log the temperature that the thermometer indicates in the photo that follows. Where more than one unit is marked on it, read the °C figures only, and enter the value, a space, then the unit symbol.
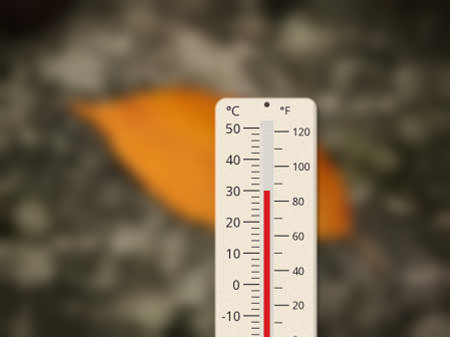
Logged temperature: 30 °C
